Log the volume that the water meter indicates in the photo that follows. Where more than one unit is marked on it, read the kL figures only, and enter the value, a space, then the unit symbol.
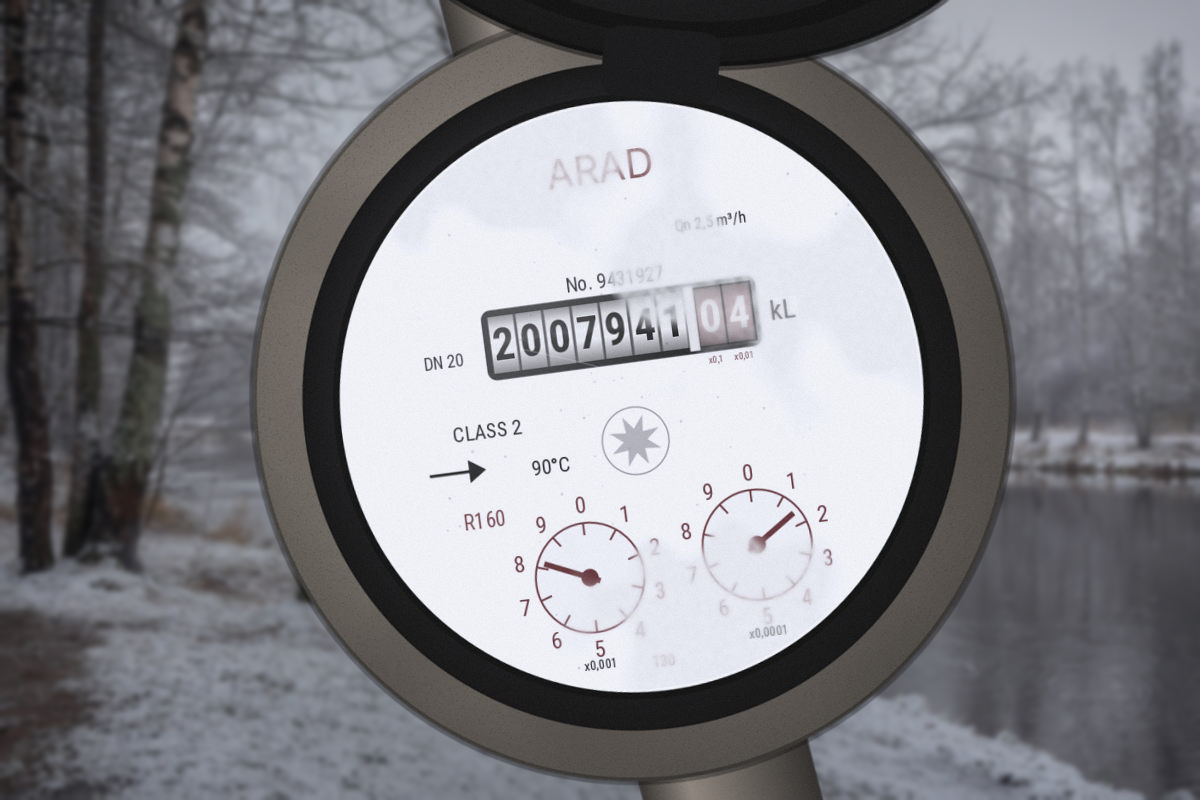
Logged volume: 2007941.0481 kL
